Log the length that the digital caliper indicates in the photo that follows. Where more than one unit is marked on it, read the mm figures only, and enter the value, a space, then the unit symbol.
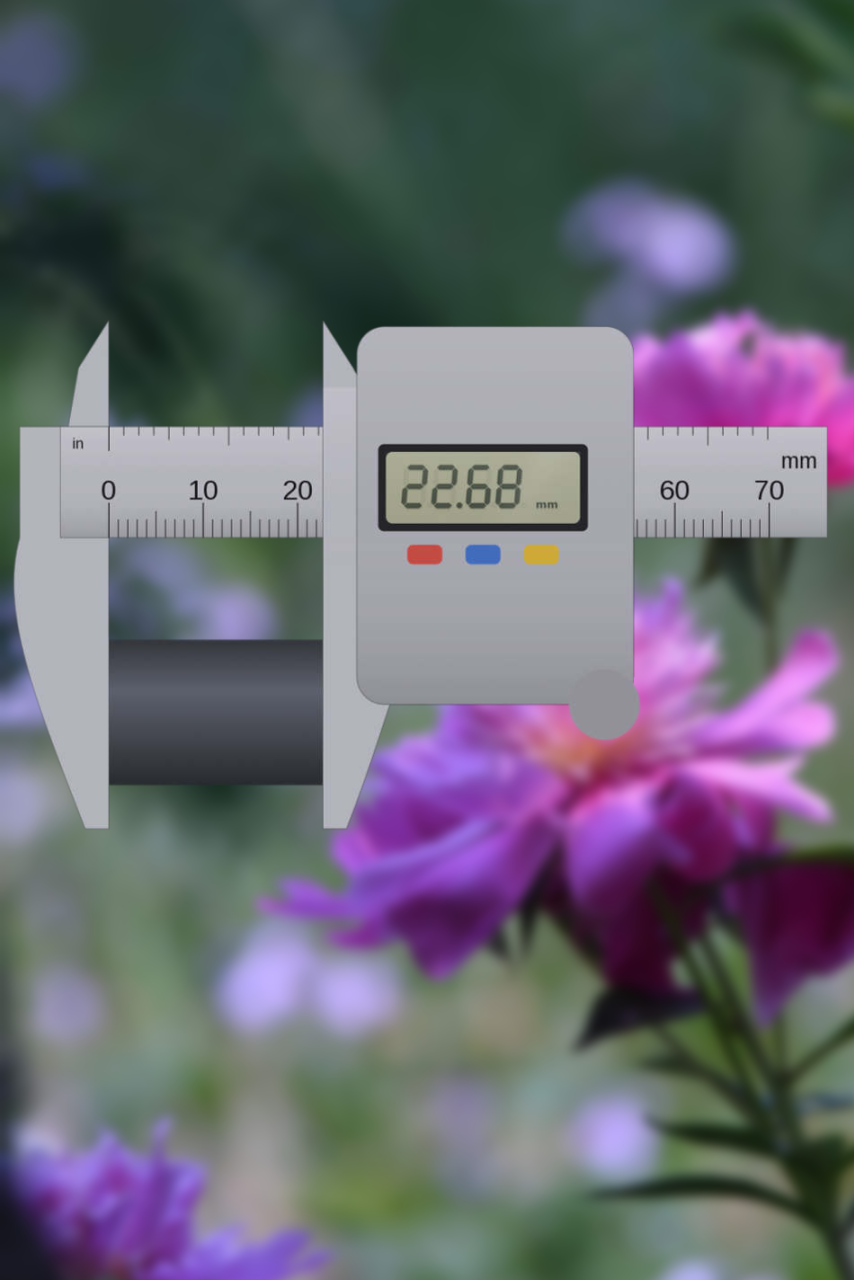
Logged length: 22.68 mm
